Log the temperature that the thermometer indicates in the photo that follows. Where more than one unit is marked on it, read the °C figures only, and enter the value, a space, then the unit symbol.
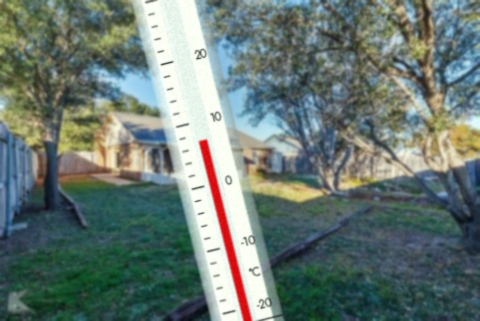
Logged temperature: 7 °C
